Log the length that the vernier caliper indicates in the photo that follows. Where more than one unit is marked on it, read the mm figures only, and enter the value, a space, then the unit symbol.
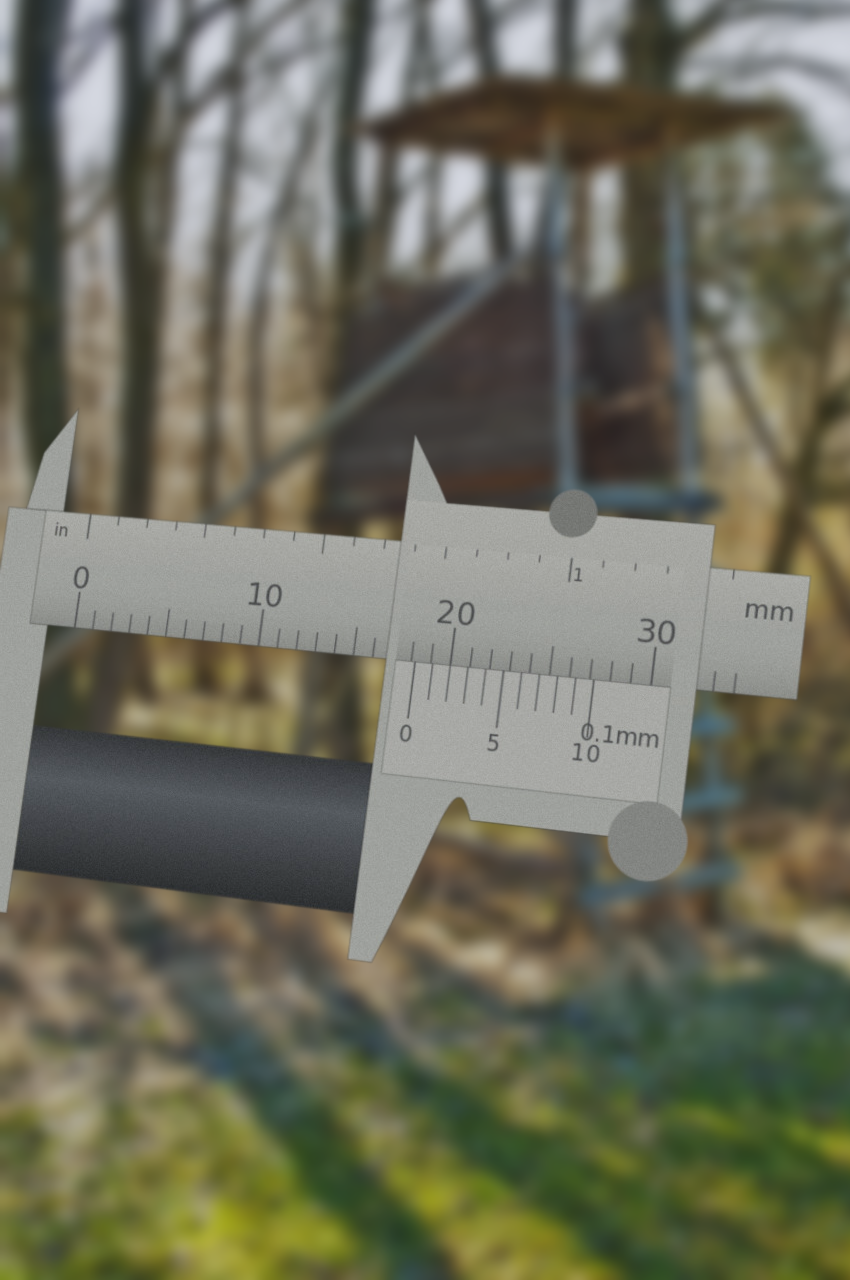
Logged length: 18.2 mm
